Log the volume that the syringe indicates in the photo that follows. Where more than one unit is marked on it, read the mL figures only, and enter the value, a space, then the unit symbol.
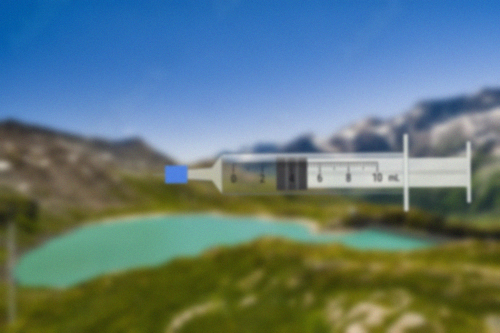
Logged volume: 3 mL
